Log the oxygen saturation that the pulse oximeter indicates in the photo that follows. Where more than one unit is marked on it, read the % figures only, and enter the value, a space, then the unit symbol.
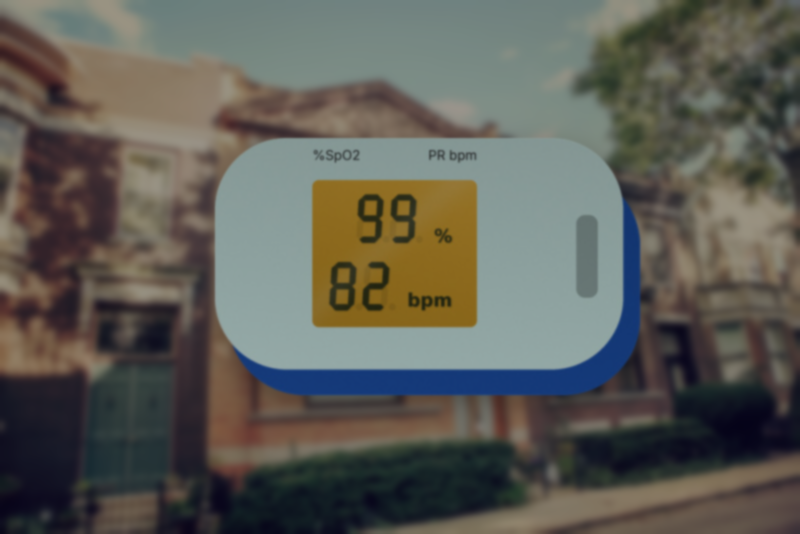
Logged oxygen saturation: 99 %
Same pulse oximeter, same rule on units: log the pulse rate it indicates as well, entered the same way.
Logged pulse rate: 82 bpm
